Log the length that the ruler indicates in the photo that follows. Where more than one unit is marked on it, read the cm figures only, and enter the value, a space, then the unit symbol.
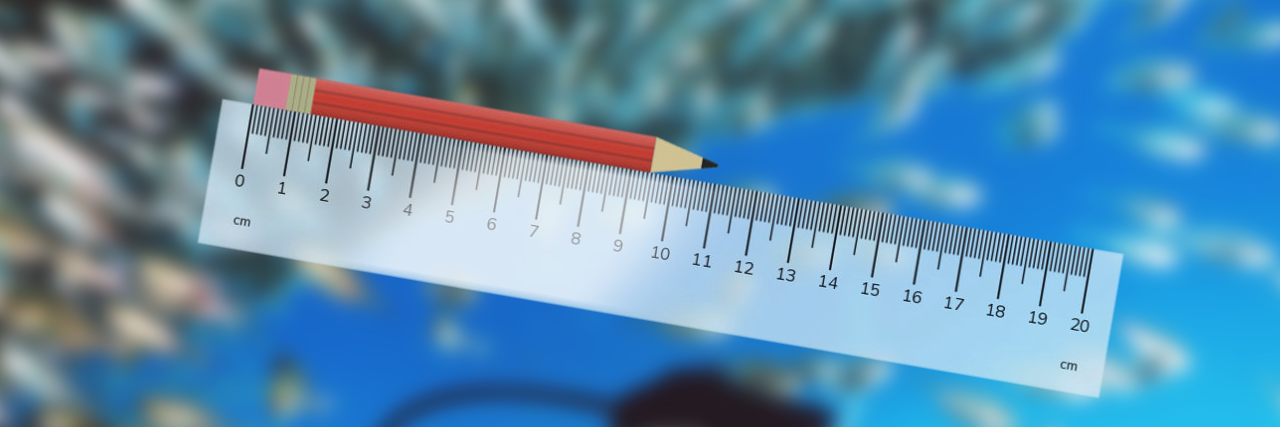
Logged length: 11 cm
